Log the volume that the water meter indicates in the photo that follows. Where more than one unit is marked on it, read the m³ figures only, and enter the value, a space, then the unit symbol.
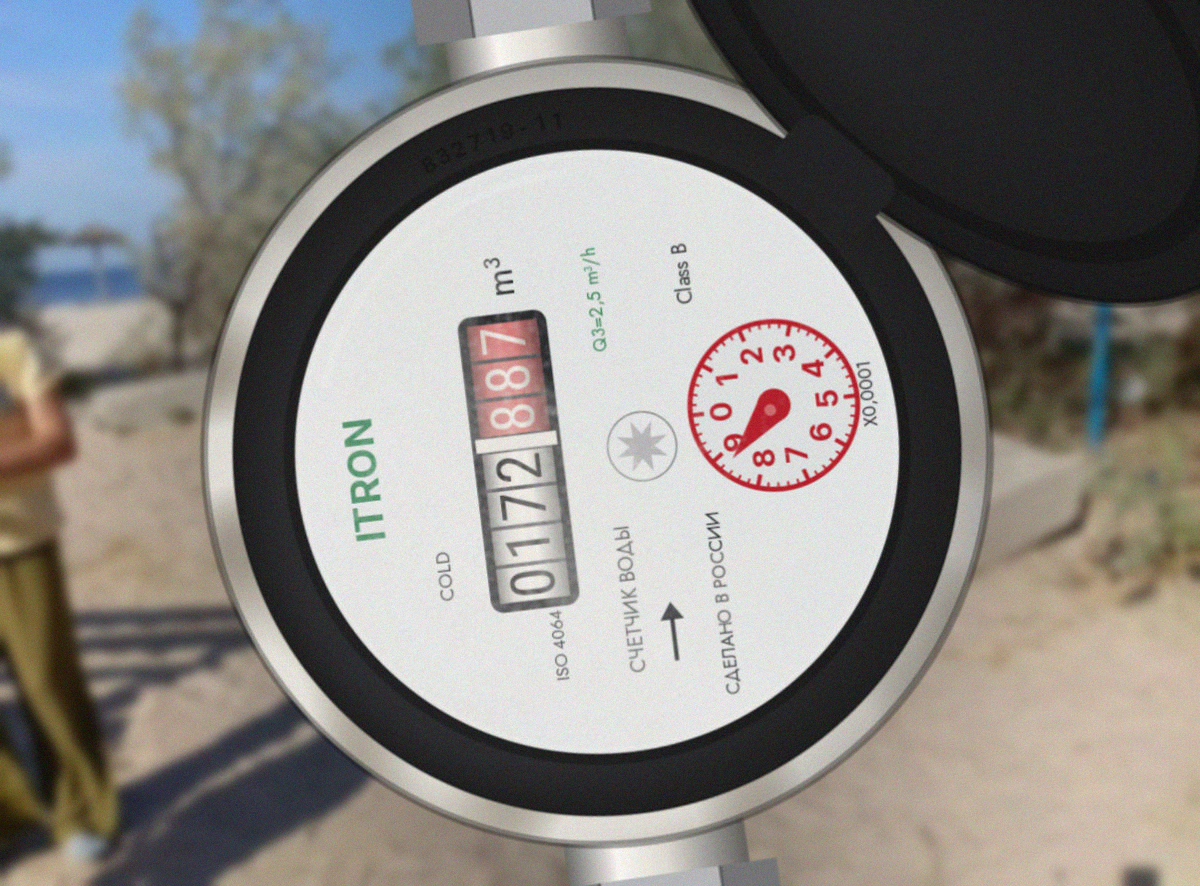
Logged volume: 172.8878 m³
